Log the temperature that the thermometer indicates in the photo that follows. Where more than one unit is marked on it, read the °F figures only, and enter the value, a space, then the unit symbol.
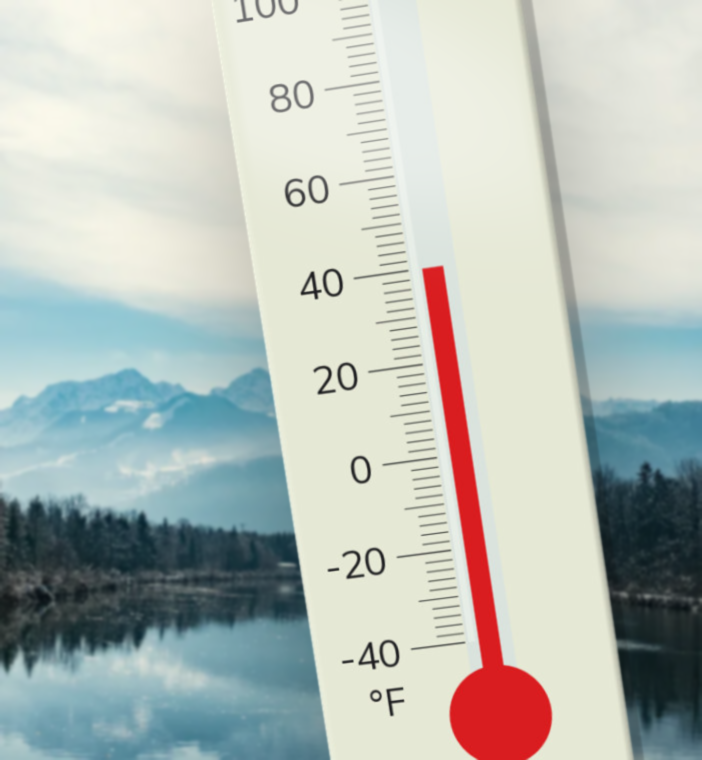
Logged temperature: 40 °F
